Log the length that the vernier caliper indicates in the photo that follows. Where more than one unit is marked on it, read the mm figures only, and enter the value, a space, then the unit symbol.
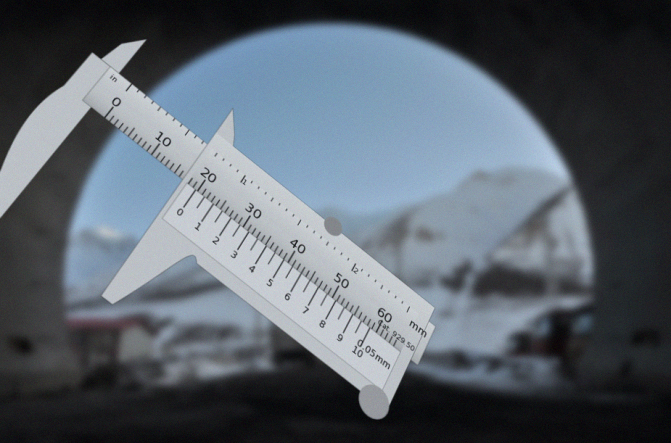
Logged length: 19.6 mm
